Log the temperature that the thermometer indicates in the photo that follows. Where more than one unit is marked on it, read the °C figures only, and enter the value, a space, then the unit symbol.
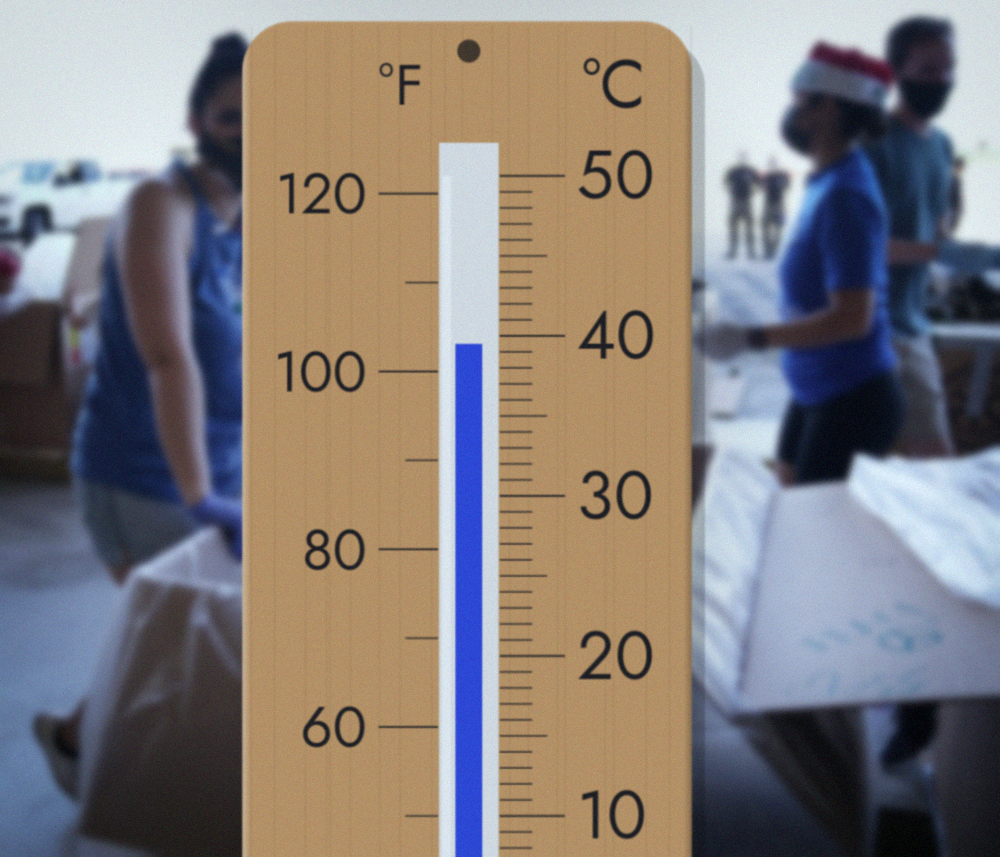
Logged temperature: 39.5 °C
